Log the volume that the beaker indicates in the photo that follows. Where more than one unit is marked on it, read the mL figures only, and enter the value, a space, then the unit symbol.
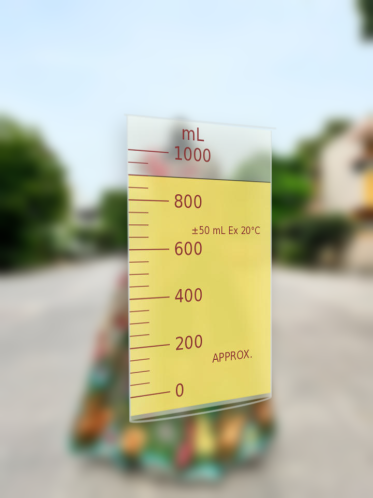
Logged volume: 900 mL
